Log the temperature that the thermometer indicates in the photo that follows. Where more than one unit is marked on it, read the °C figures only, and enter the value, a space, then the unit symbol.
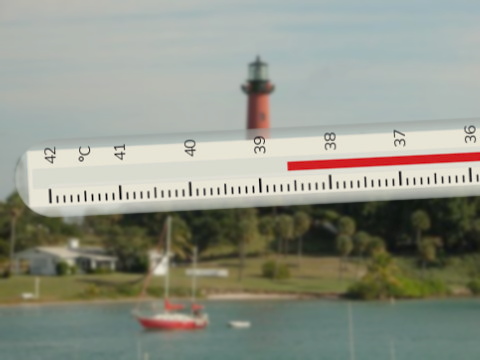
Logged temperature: 38.6 °C
